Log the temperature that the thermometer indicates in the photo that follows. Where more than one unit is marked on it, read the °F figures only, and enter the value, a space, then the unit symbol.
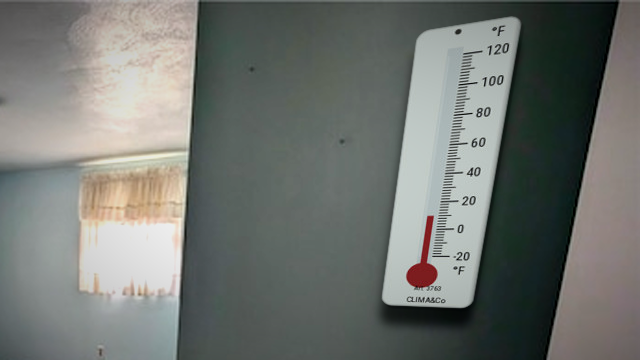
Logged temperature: 10 °F
